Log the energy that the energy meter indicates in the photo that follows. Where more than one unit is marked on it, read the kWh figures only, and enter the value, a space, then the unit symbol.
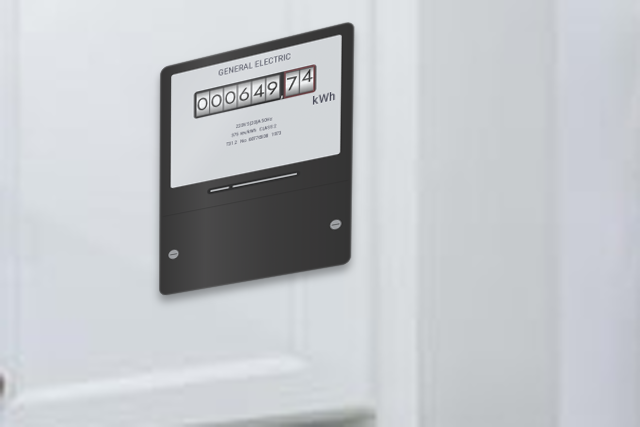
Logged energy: 649.74 kWh
